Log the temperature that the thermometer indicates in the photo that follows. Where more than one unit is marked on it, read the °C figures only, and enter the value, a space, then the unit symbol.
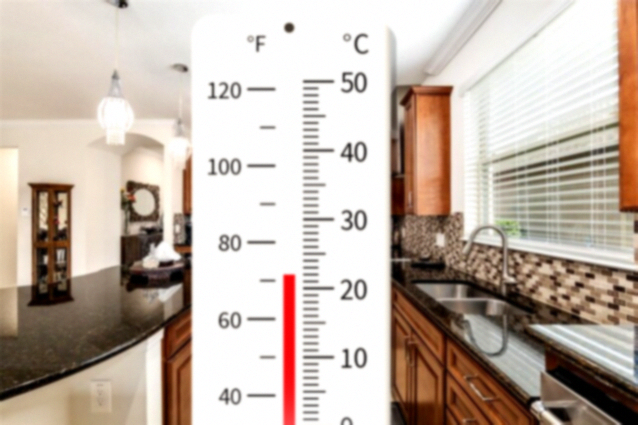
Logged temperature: 22 °C
